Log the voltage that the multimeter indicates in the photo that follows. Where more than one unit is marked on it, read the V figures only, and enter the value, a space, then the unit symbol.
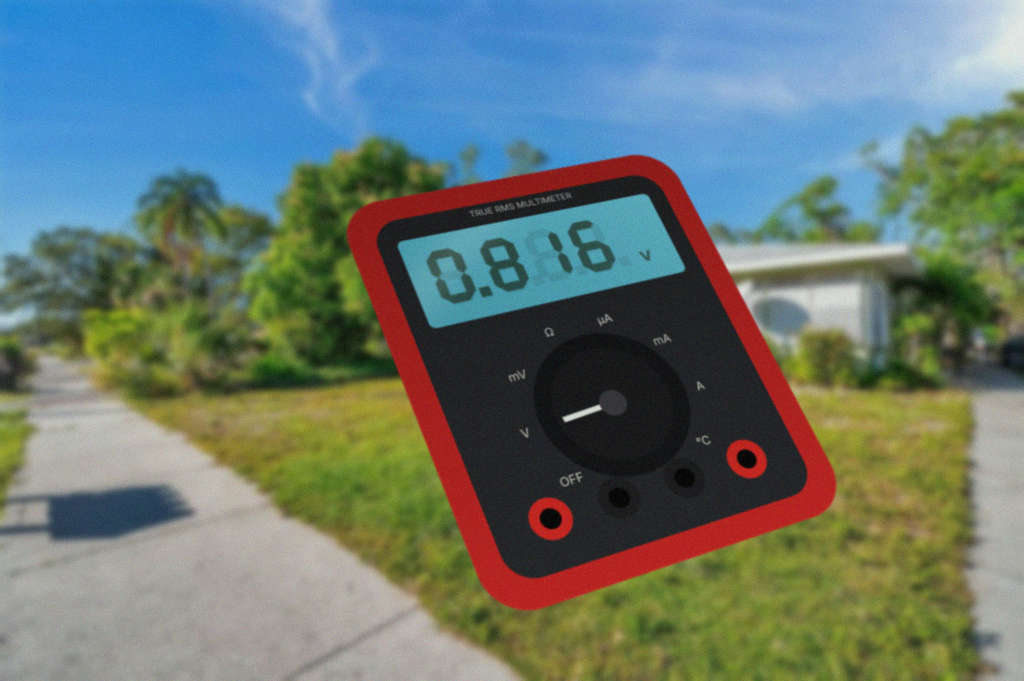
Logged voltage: 0.816 V
